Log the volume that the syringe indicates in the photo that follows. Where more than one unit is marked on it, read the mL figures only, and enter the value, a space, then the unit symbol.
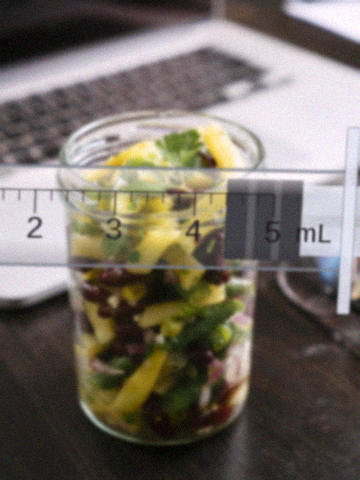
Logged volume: 4.4 mL
